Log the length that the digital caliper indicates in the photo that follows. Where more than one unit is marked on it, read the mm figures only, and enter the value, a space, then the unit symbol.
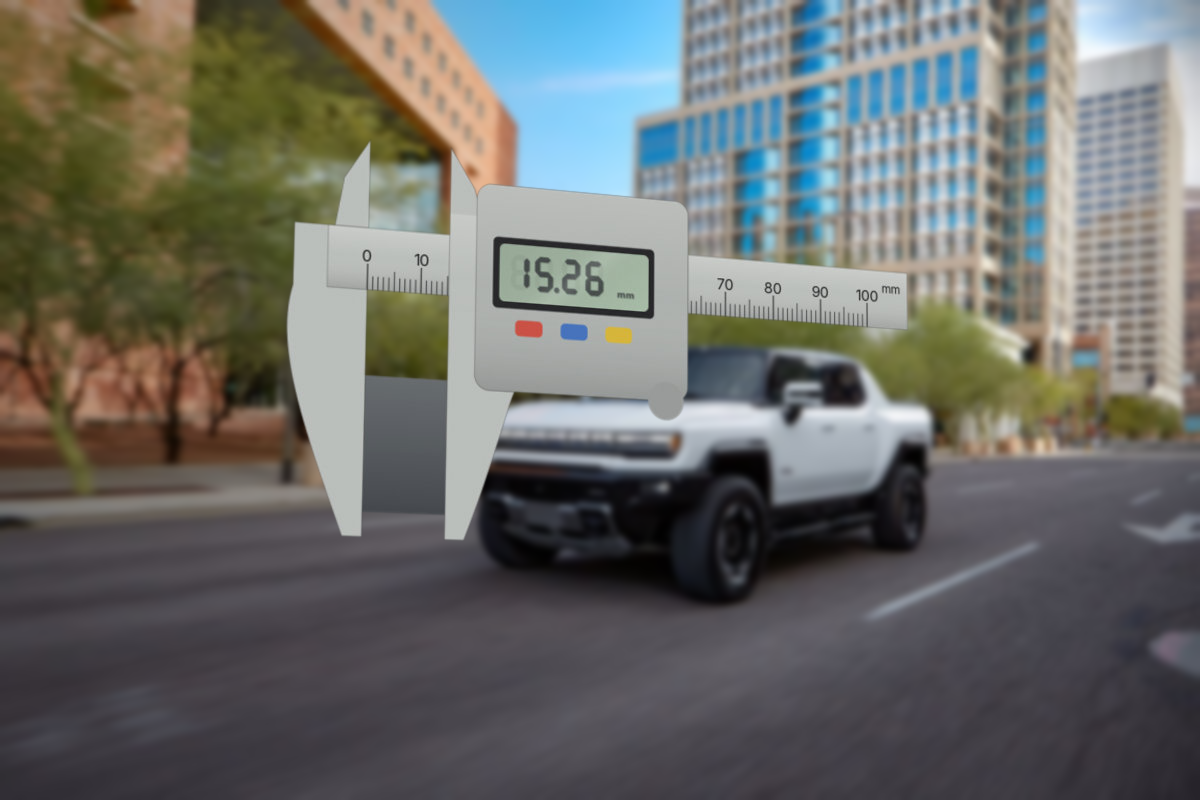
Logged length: 15.26 mm
